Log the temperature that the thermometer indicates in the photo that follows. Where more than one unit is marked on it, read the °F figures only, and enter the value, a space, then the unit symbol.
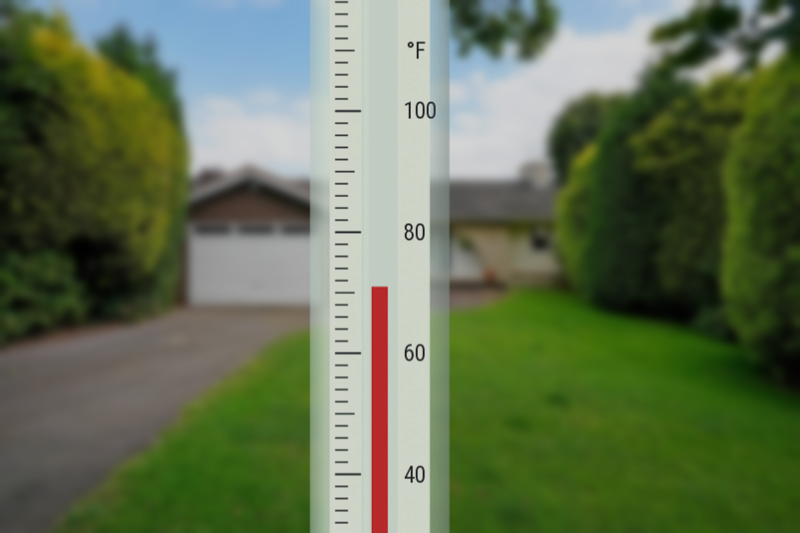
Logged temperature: 71 °F
